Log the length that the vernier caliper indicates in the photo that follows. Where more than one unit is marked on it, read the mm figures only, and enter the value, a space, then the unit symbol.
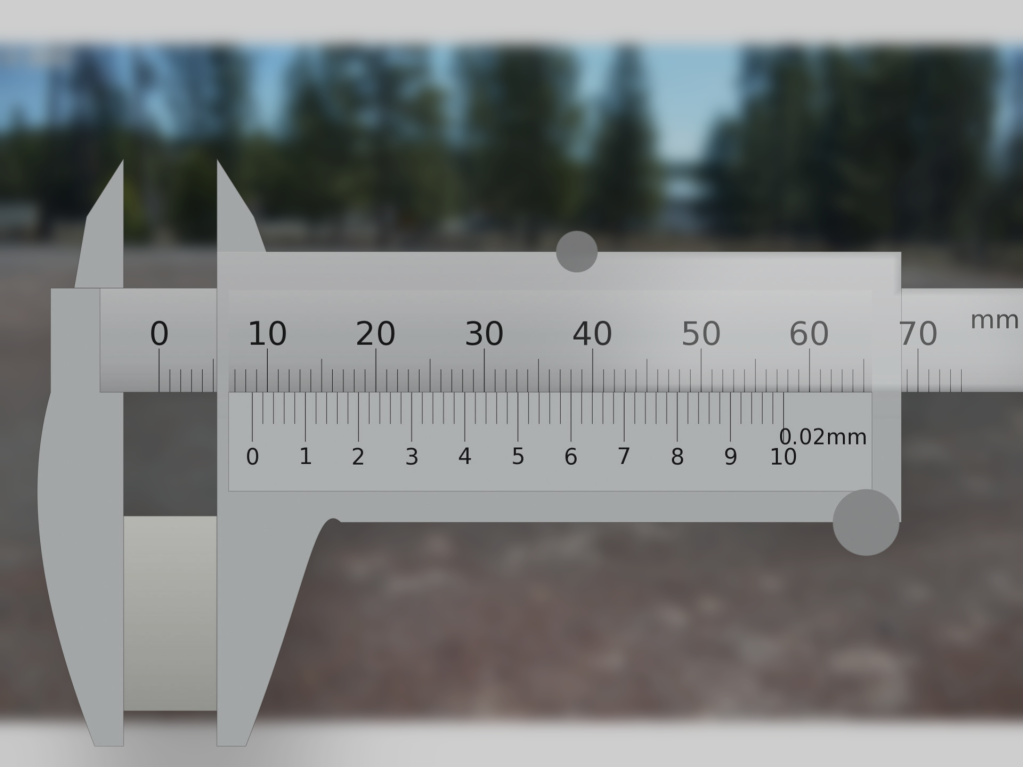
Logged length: 8.6 mm
